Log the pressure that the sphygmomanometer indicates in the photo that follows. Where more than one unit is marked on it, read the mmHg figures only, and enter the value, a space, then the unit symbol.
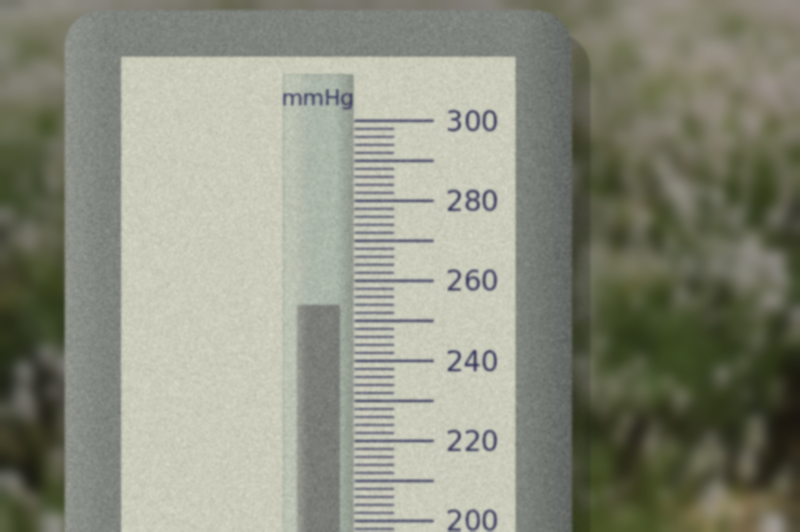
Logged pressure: 254 mmHg
